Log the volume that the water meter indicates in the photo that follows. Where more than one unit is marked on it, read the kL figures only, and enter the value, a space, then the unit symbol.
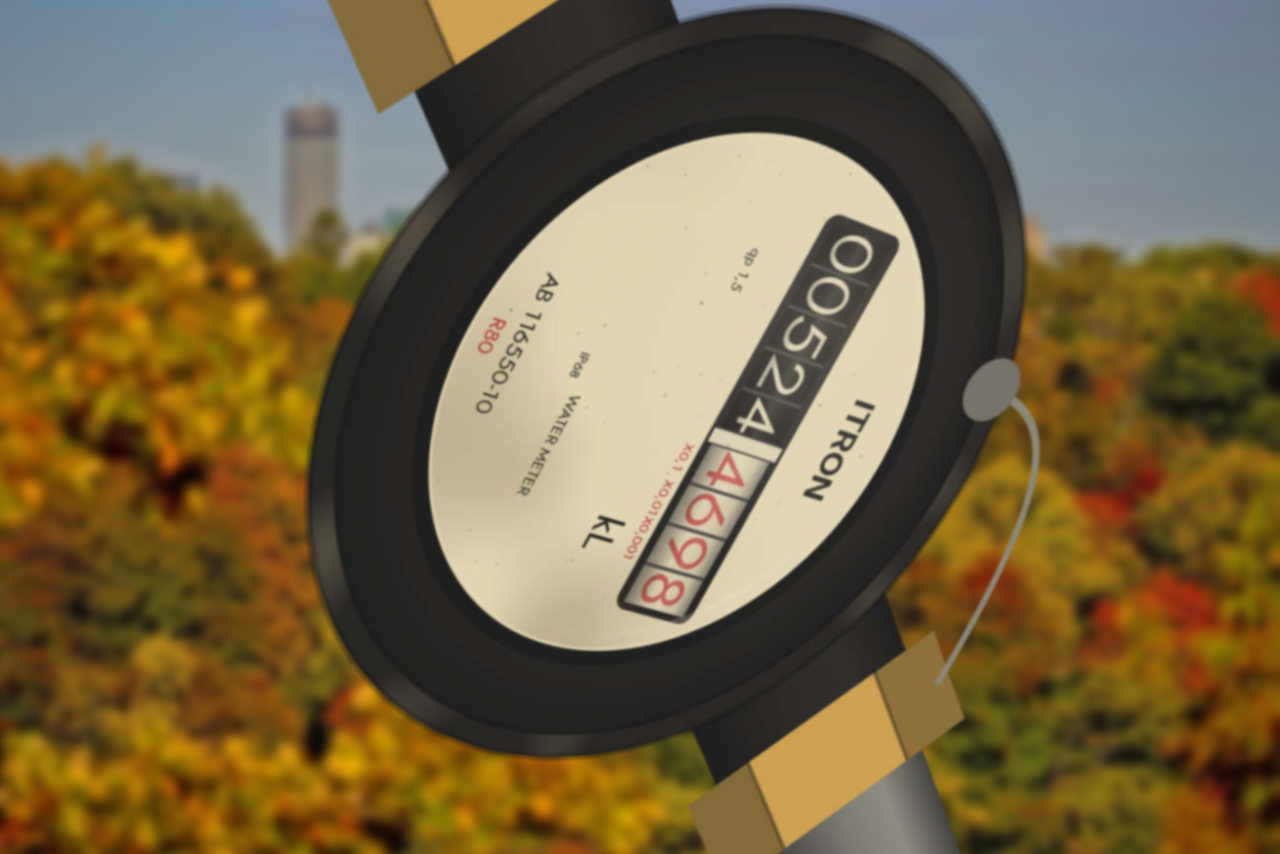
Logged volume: 524.4698 kL
